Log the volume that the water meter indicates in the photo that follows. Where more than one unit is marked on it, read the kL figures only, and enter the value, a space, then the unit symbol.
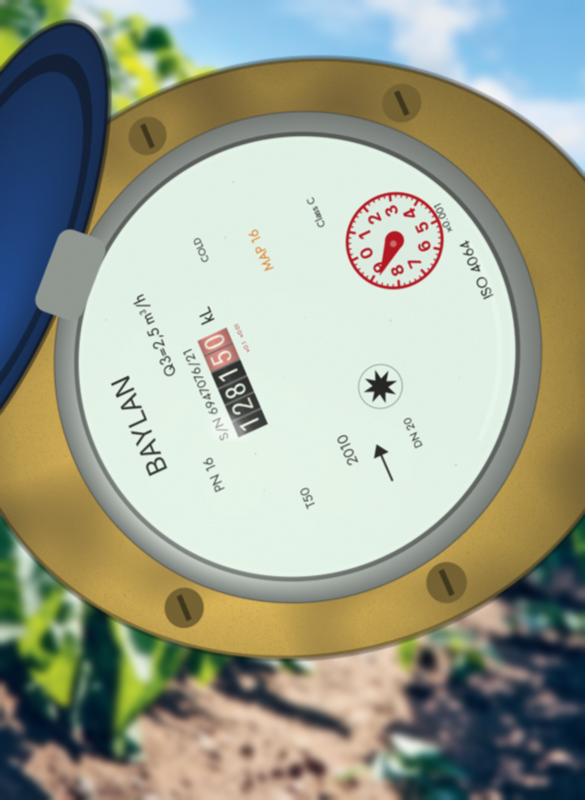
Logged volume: 1281.508 kL
